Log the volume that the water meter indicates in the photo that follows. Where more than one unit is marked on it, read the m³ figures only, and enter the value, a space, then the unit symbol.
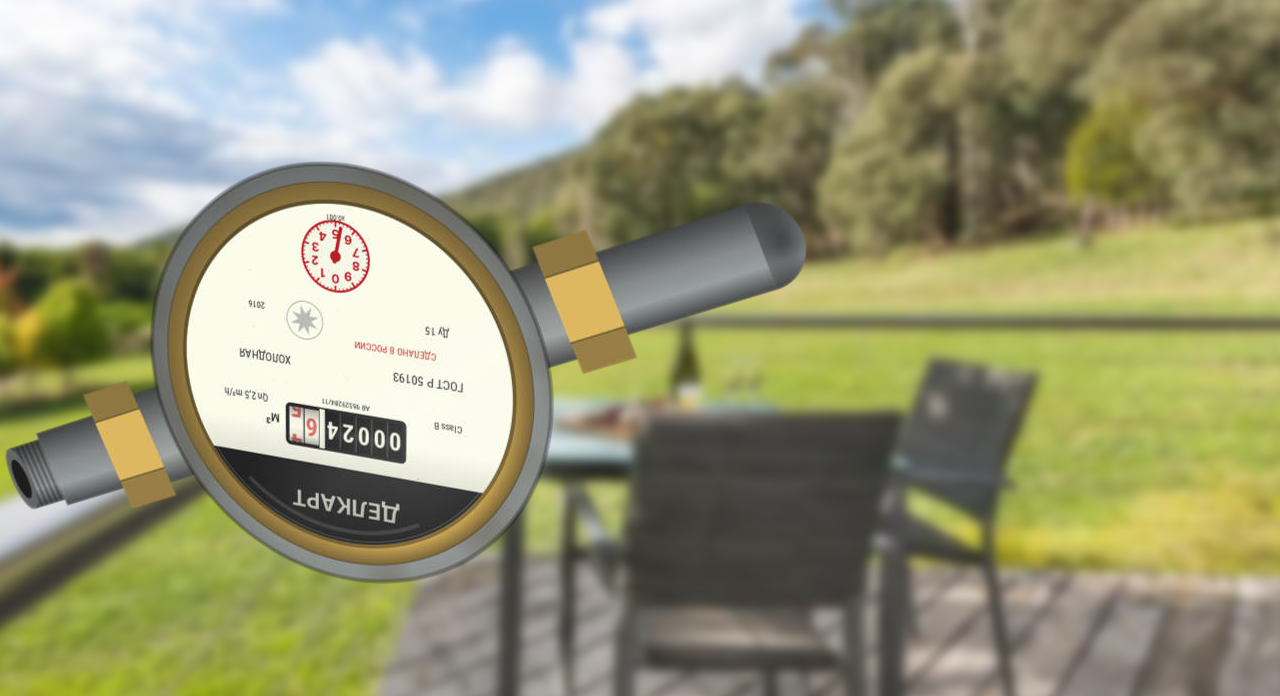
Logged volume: 24.645 m³
